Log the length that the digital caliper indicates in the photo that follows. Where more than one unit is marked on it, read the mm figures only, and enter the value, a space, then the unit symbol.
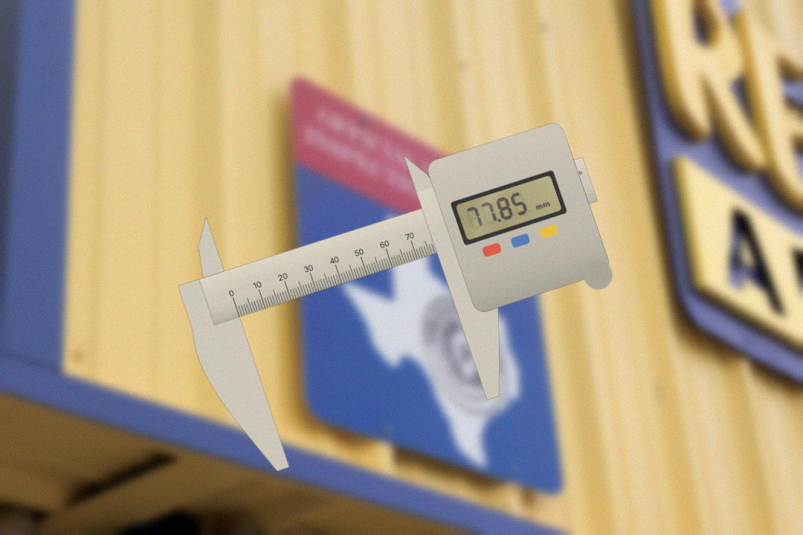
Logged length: 77.85 mm
